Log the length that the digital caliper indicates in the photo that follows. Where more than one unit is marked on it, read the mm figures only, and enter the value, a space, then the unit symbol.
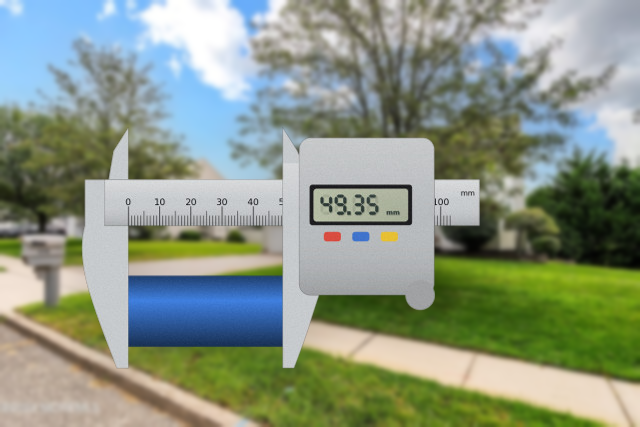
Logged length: 49.35 mm
